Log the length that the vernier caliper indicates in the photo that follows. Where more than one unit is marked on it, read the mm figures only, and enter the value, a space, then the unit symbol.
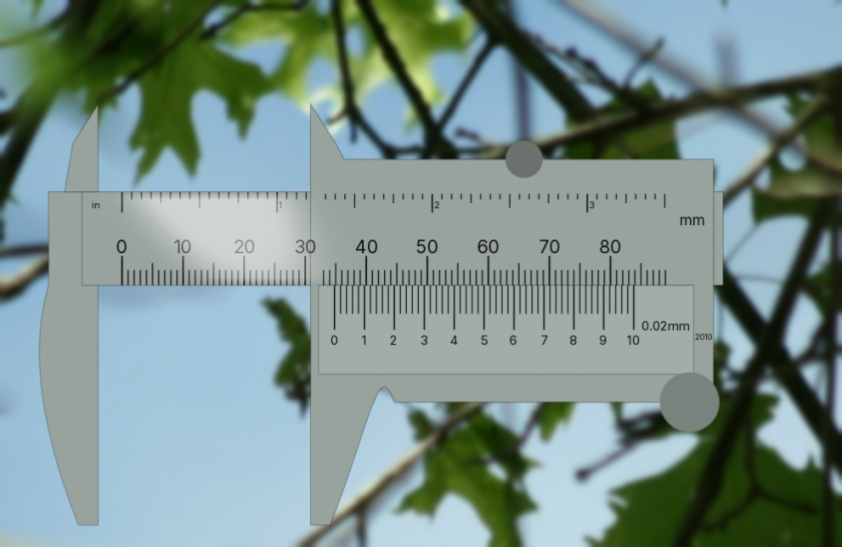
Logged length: 34.8 mm
